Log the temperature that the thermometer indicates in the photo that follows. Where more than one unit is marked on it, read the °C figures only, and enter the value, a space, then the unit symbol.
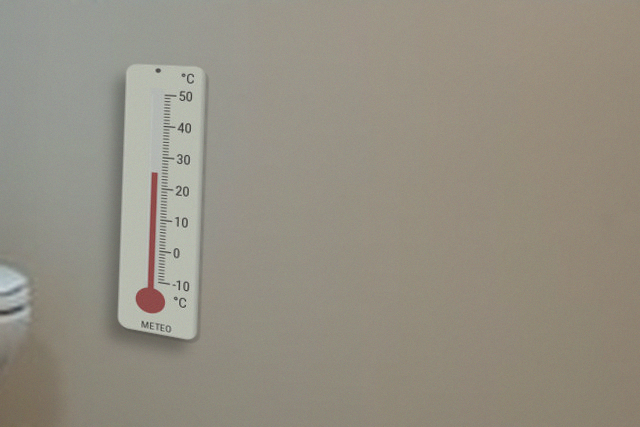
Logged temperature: 25 °C
